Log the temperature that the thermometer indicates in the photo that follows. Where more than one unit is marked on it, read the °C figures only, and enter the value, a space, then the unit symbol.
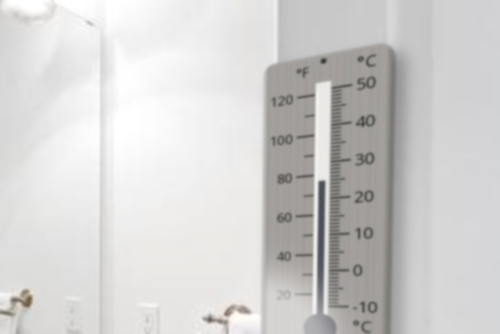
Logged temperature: 25 °C
